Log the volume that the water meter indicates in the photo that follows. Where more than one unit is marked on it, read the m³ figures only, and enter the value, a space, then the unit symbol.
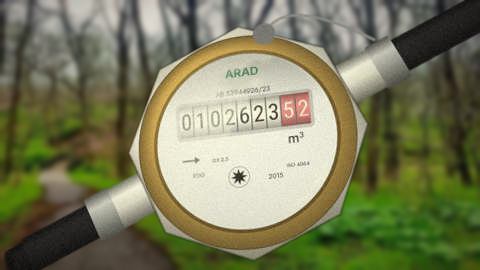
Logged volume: 102623.52 m³
